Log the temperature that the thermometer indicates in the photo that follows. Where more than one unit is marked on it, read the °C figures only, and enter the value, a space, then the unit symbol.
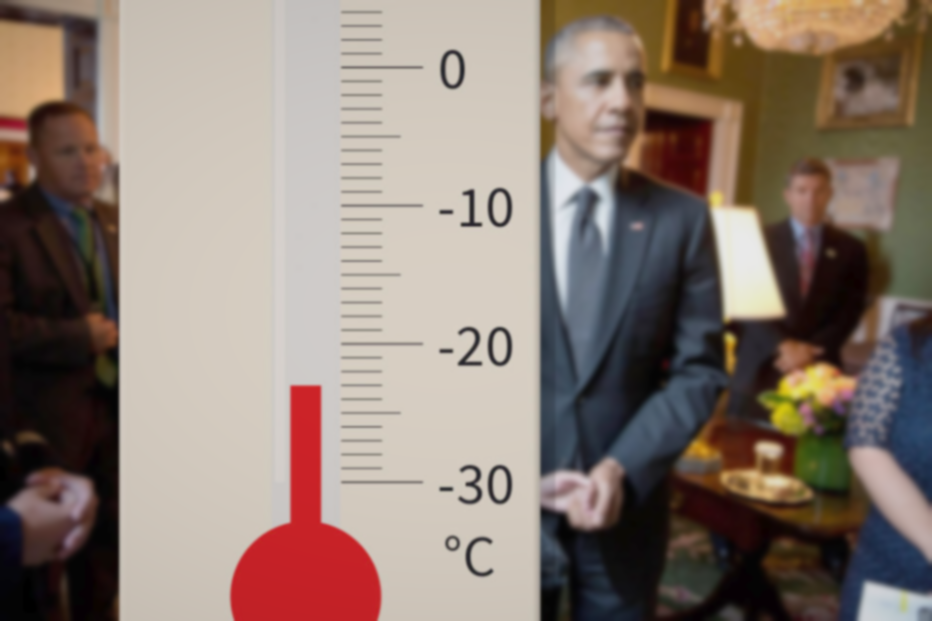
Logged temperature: -23 °C
